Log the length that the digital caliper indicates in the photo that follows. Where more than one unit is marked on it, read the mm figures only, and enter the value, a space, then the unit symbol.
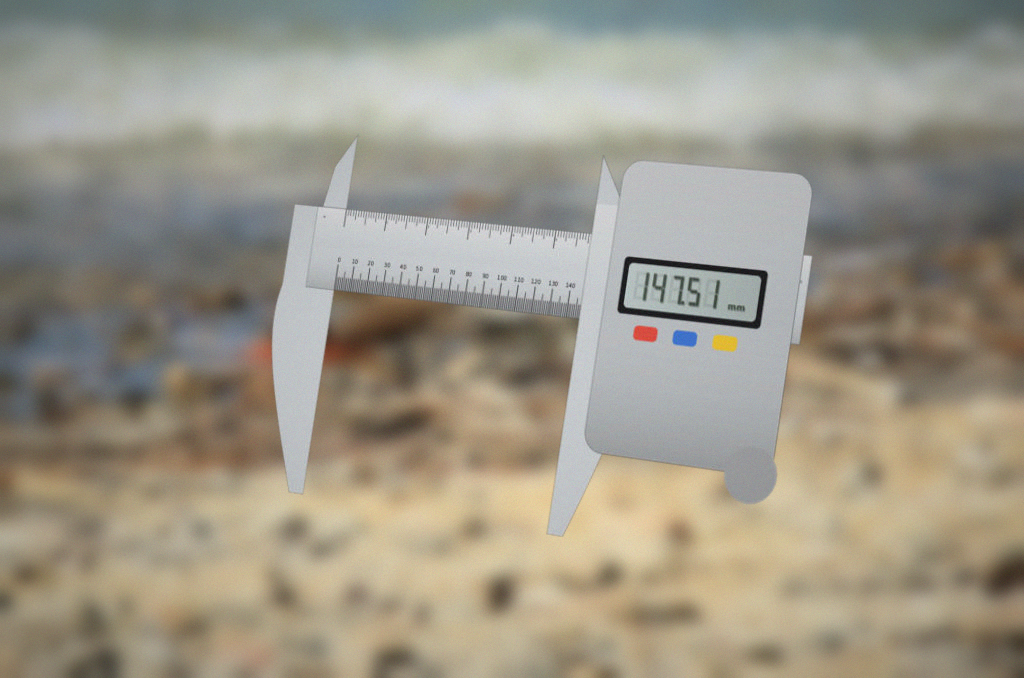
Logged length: 147.51 mm
